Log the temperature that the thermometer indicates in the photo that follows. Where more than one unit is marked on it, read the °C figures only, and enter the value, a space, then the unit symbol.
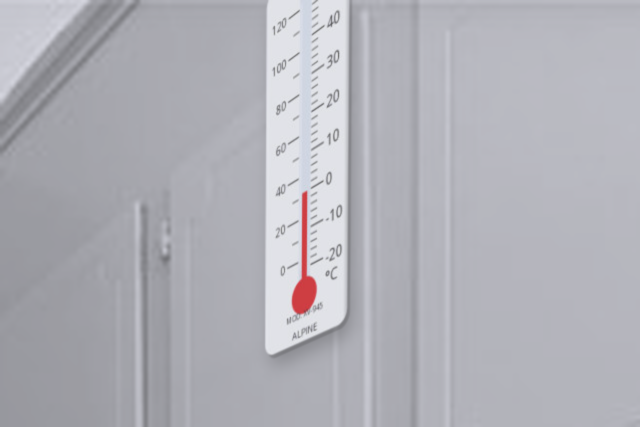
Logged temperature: 0 °C
